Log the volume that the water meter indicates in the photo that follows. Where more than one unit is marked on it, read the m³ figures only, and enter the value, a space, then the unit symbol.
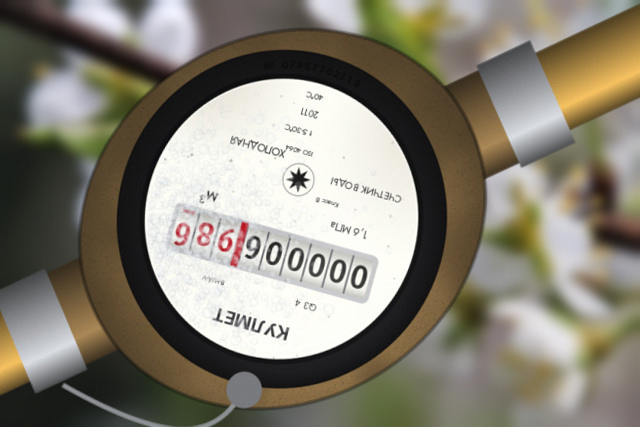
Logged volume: 6.986 m³
